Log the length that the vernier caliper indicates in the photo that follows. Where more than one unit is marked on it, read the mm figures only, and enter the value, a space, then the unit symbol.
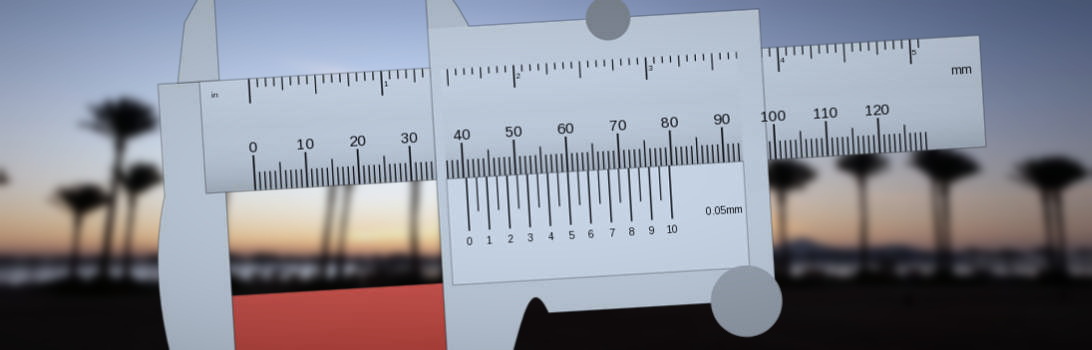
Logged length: 40.5 mm
